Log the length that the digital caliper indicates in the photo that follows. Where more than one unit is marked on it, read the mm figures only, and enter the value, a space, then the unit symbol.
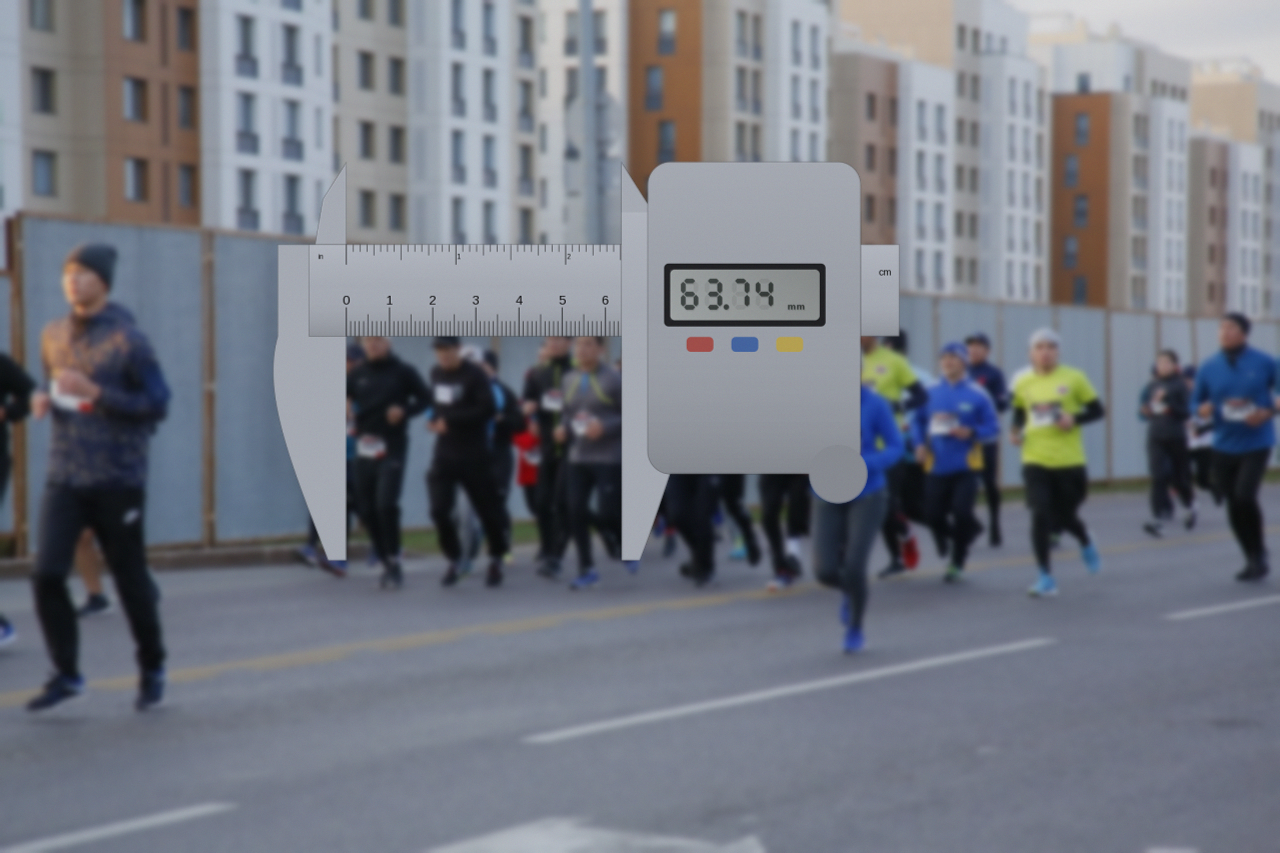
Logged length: 63.74 mm
